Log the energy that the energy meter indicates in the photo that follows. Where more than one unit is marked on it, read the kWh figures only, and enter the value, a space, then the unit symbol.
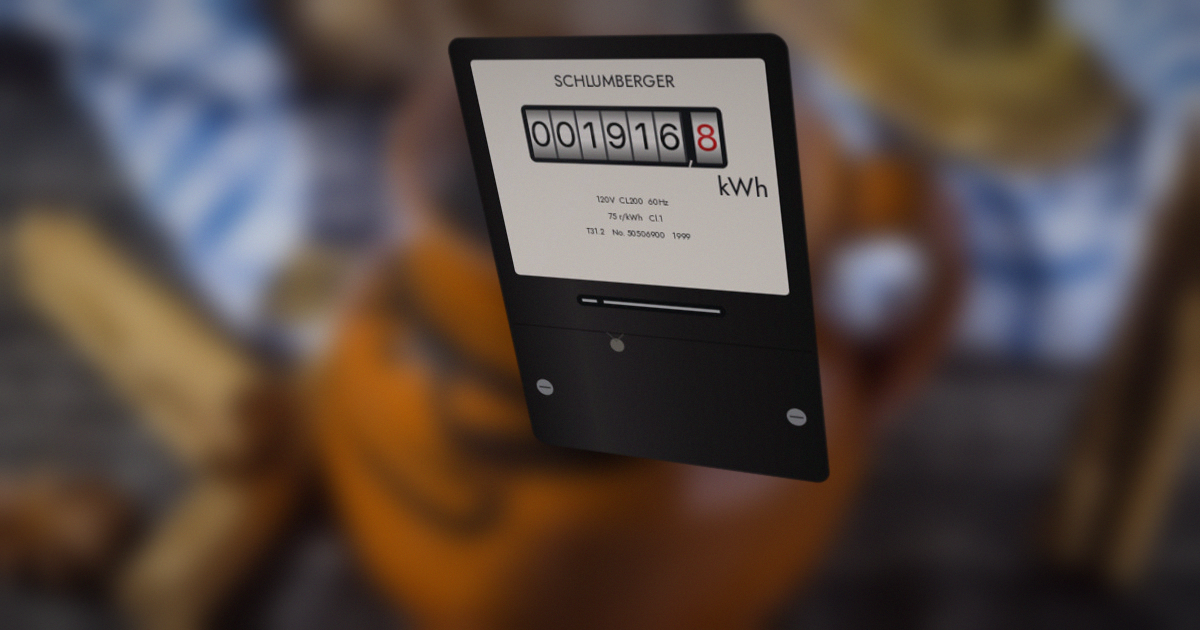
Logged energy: 1916.8 kWh
